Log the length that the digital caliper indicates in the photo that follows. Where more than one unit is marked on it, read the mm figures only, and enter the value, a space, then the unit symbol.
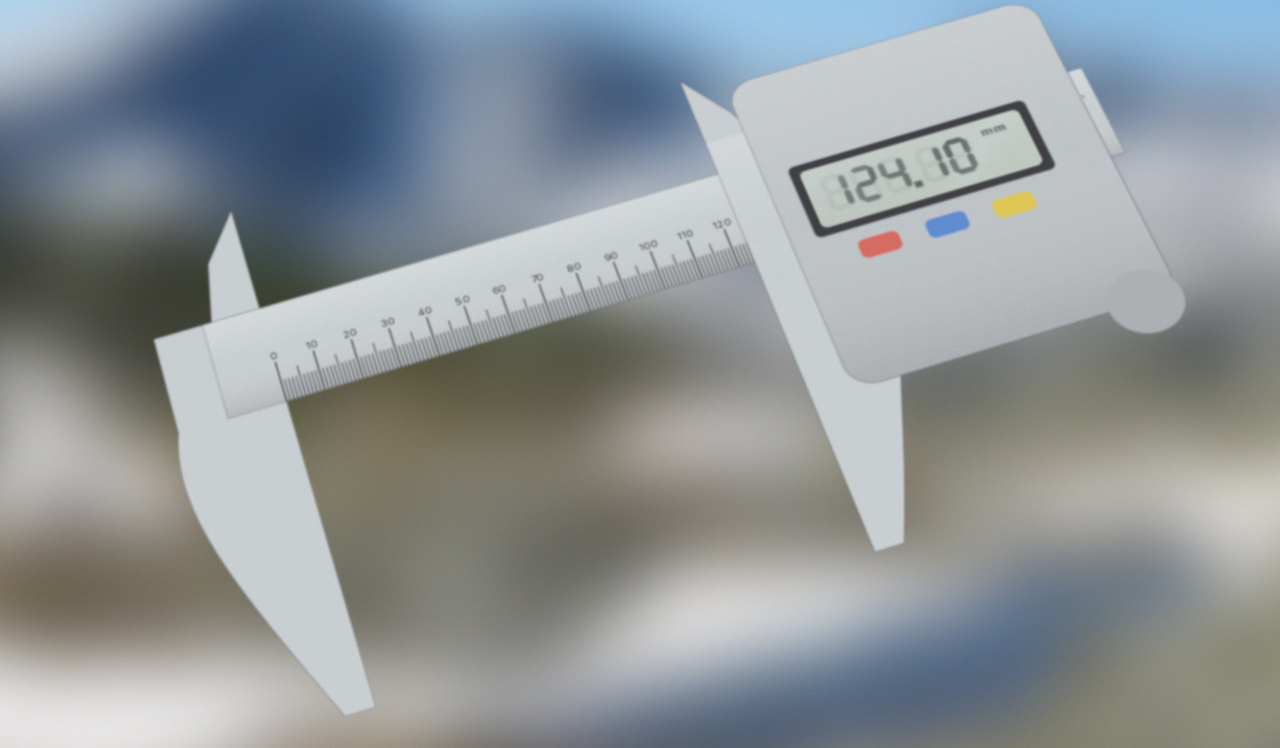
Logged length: 124.10 mm
